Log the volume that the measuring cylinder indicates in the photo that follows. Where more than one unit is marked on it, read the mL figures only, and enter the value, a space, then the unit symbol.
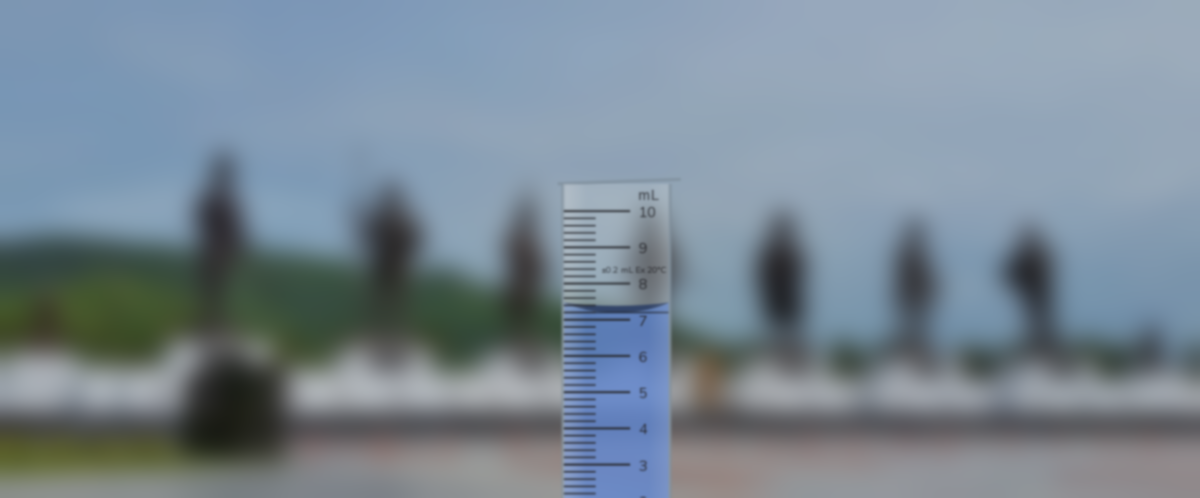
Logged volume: 7.2 mL
